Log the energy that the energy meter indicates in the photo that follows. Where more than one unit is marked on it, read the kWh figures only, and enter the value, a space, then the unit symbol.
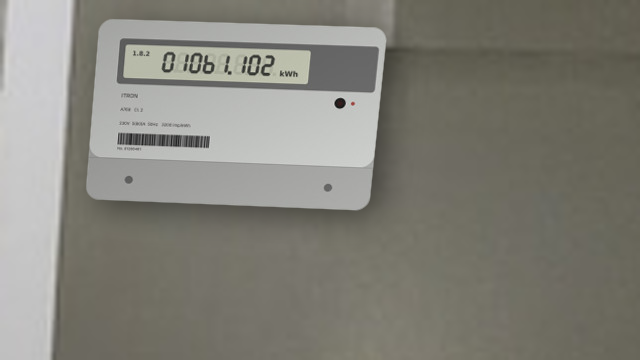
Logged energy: 1061.102 kWh
